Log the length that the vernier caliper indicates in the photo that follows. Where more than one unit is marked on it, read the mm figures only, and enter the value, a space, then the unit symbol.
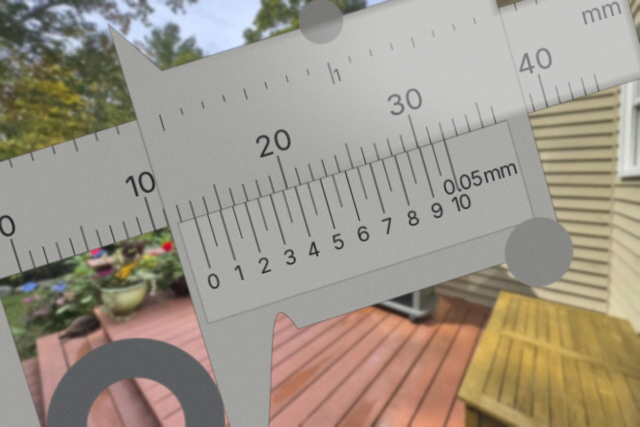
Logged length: 13.0 mm
